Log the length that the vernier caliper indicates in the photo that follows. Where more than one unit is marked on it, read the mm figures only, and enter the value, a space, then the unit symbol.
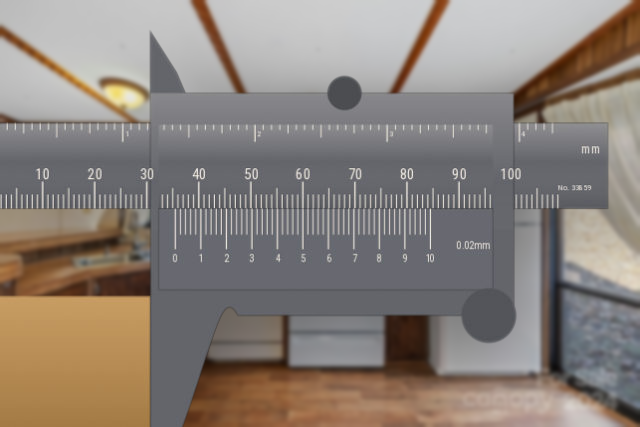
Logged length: 35.5 mm
